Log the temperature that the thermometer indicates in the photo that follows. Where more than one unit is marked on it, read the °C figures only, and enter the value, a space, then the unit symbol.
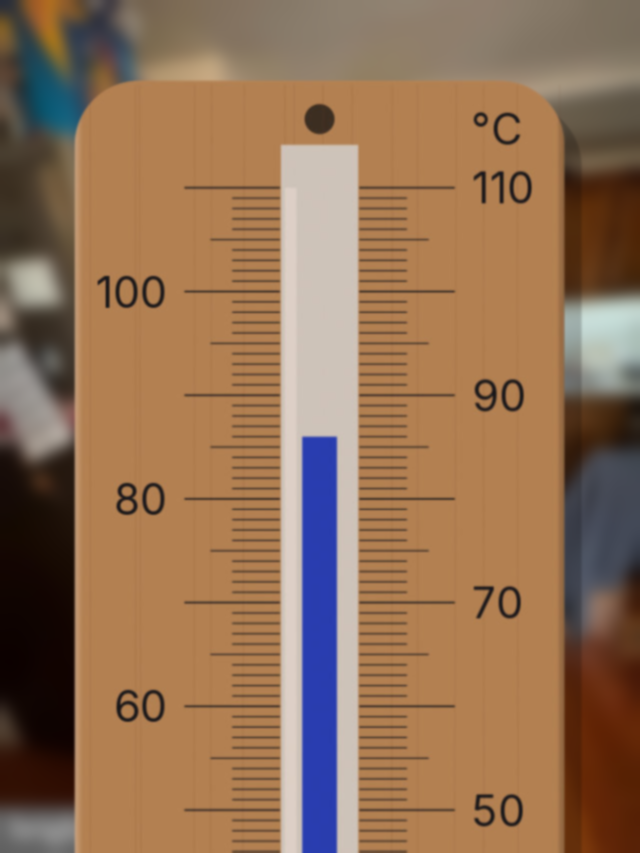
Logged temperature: 86 °C
